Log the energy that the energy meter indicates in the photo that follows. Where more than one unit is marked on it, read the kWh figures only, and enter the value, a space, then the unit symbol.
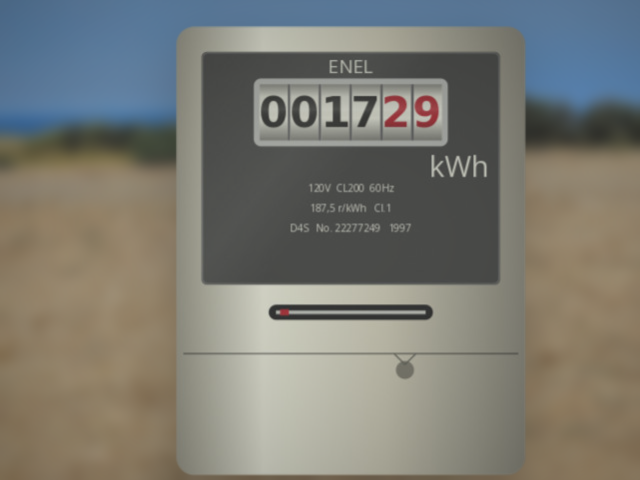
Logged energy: 17.29 kWh
